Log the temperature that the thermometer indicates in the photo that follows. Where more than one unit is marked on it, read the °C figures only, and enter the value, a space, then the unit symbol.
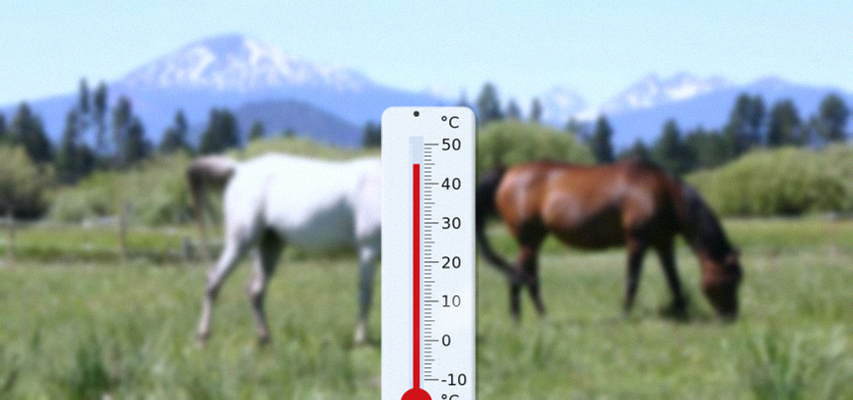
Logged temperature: 45 °C
